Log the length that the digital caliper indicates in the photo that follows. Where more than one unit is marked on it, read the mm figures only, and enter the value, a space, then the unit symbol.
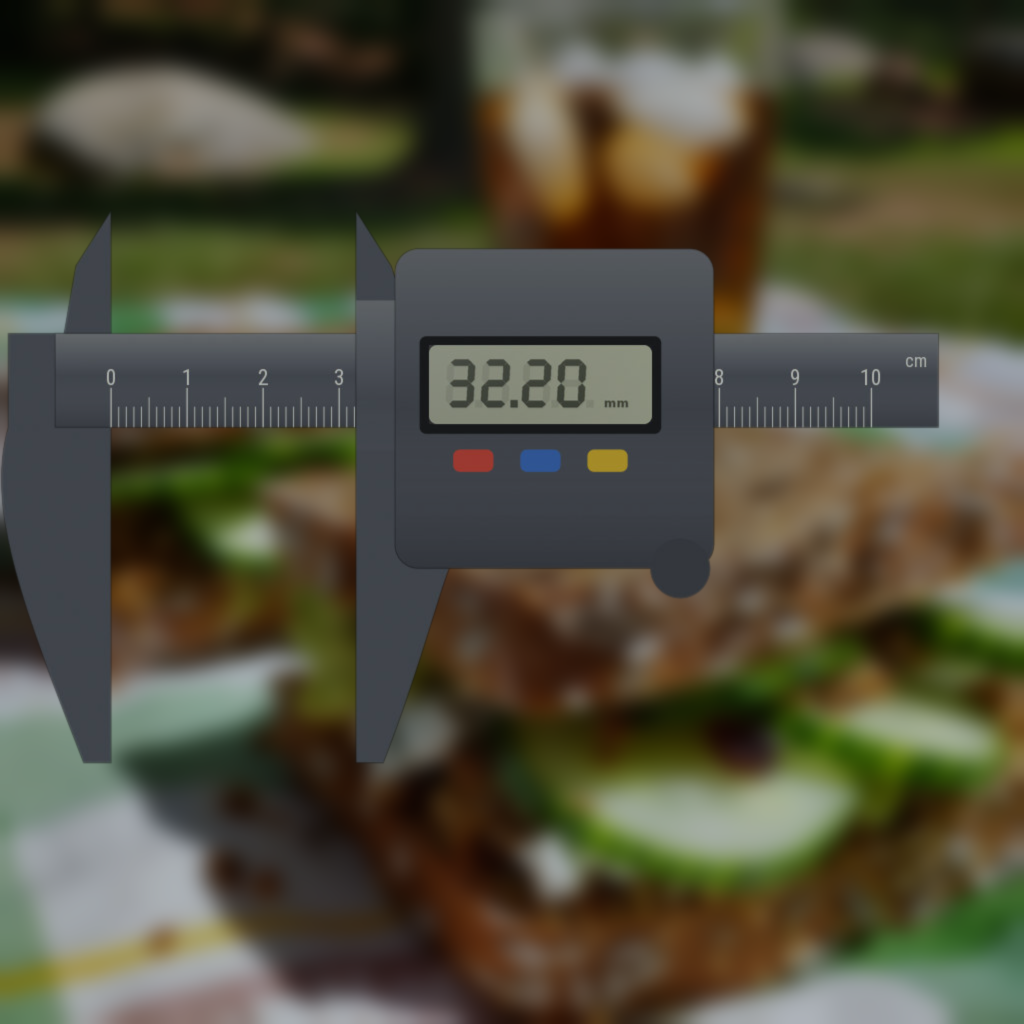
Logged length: 32.20 mm
